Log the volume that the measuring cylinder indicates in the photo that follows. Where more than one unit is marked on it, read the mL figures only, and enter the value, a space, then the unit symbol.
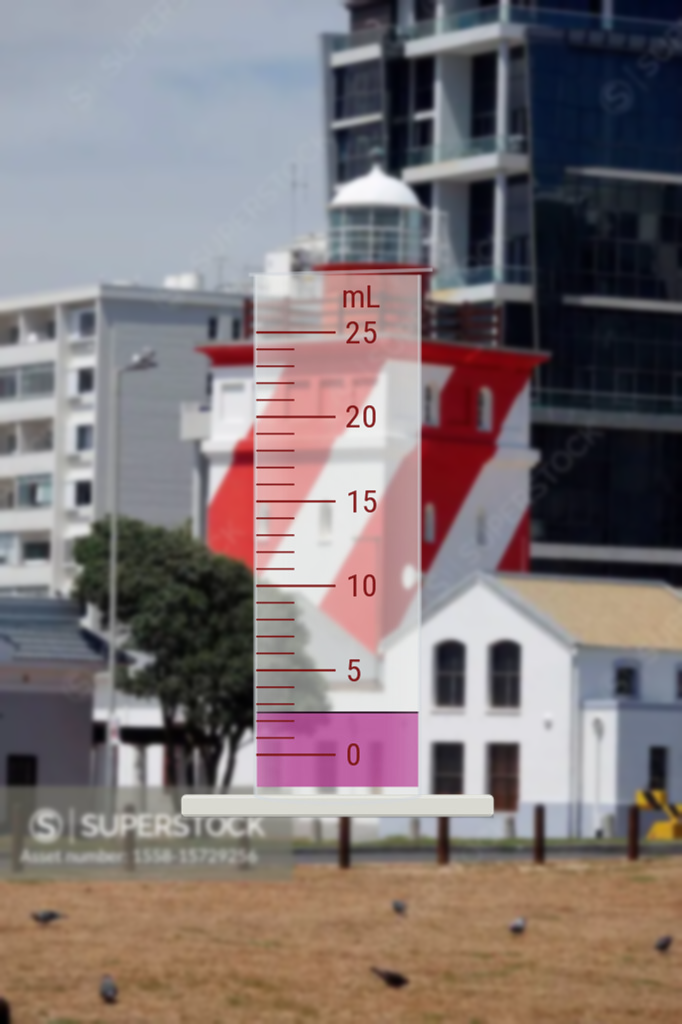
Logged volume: 2.5 mL
